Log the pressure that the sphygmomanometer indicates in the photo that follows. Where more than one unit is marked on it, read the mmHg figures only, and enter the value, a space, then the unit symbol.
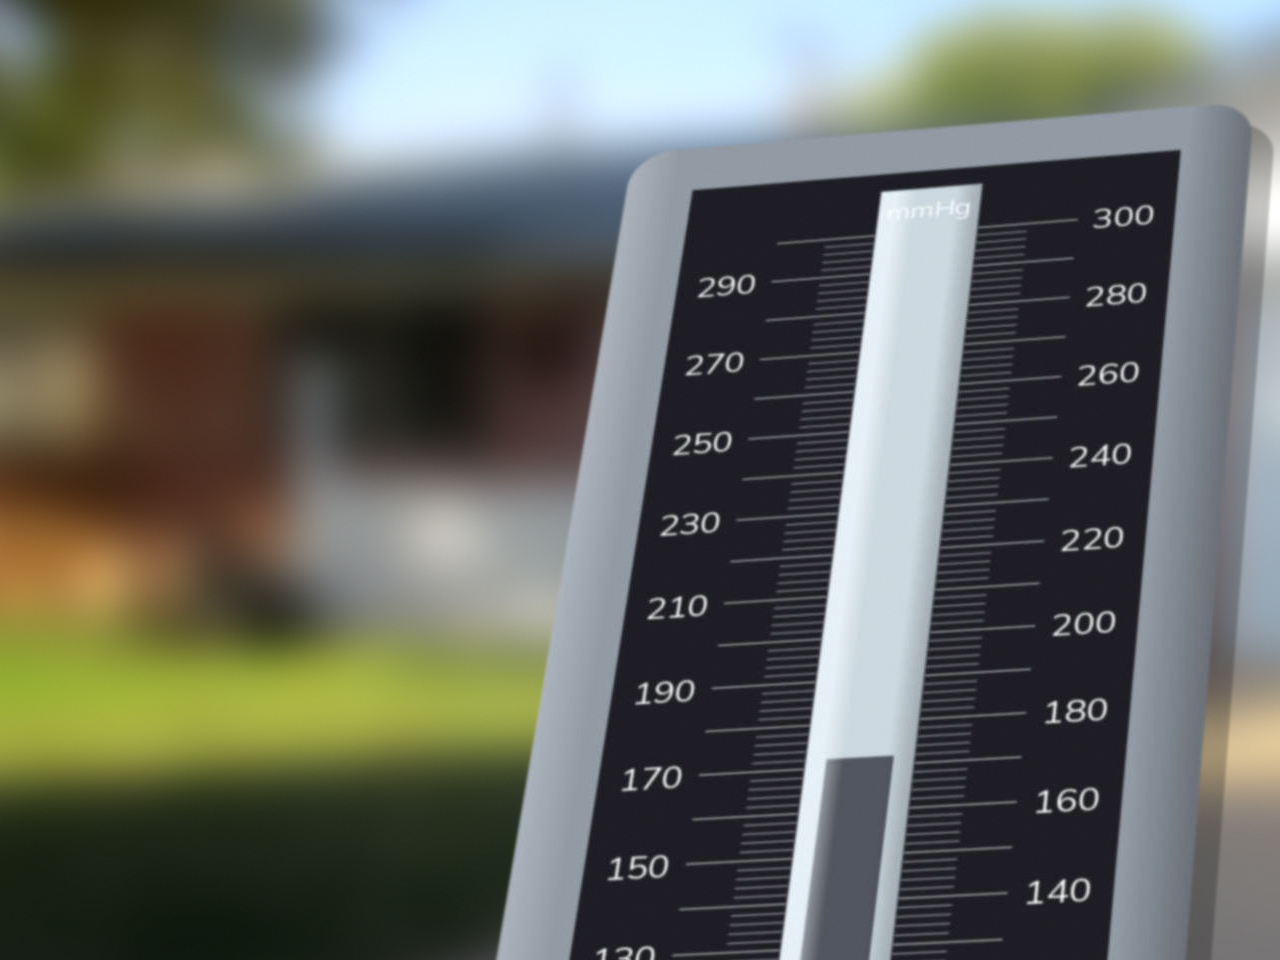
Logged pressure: 172 mmHg
